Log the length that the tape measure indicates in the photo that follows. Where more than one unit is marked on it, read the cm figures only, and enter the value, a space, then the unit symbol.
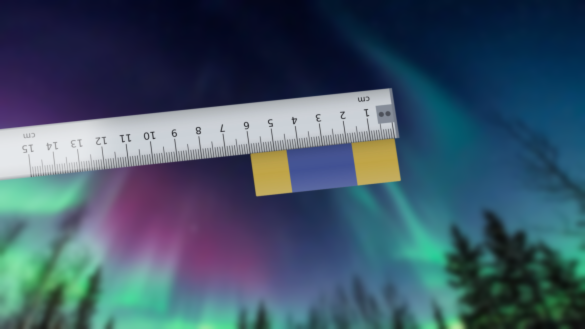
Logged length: 6 cm
